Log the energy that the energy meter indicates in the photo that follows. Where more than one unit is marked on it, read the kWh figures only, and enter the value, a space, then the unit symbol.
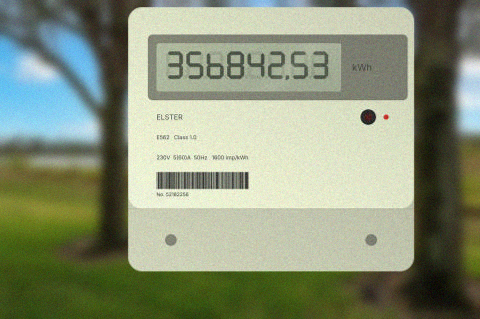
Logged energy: 356842.53 kWh
